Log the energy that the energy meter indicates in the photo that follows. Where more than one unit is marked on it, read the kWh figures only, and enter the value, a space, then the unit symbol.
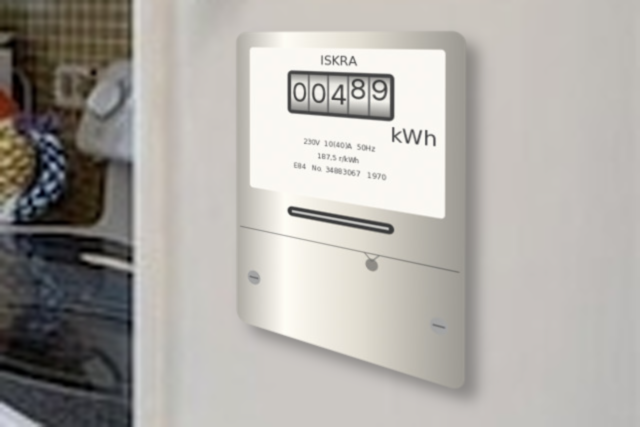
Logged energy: 489 kWh
